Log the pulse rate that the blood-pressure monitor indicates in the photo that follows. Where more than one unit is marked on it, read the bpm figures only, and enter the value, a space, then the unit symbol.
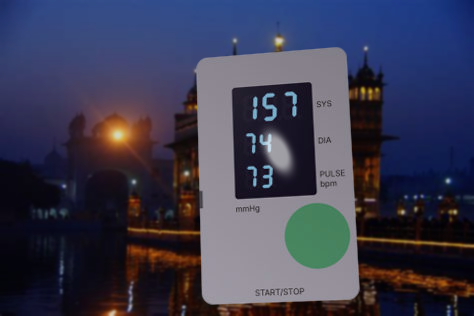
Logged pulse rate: 73 bpm
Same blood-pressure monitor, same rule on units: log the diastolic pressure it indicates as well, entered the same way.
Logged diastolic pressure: 74 mmHg
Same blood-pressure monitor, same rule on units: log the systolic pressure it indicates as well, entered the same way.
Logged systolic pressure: 157 mmHg
